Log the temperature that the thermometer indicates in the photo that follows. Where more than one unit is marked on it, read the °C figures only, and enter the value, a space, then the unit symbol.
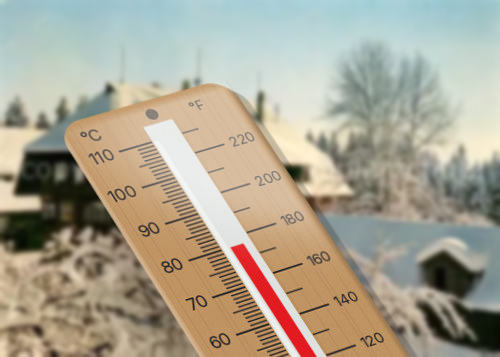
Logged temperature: 80 °C
